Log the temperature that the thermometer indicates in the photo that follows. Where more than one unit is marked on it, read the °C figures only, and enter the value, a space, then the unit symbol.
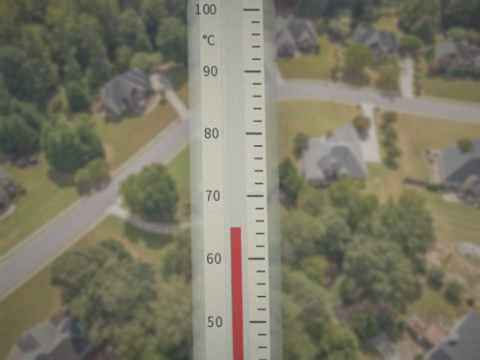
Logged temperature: 65 °C
